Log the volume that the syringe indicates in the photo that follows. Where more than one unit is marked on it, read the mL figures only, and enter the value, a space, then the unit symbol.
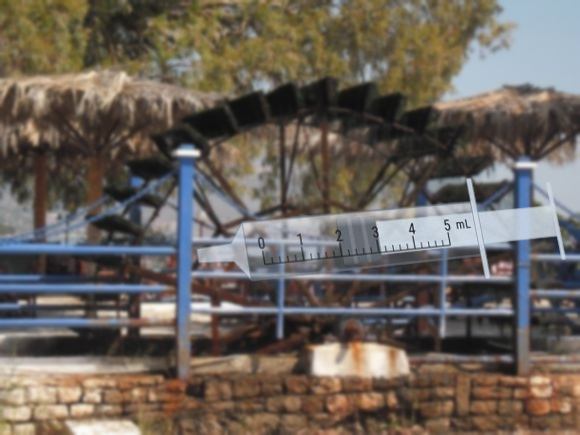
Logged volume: 2 mL
